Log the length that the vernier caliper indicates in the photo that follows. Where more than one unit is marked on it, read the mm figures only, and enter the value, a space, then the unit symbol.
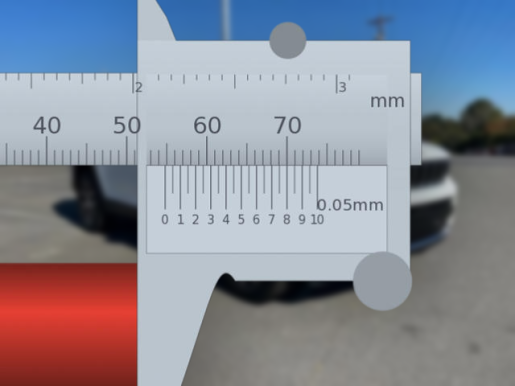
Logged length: 54.8 mm
